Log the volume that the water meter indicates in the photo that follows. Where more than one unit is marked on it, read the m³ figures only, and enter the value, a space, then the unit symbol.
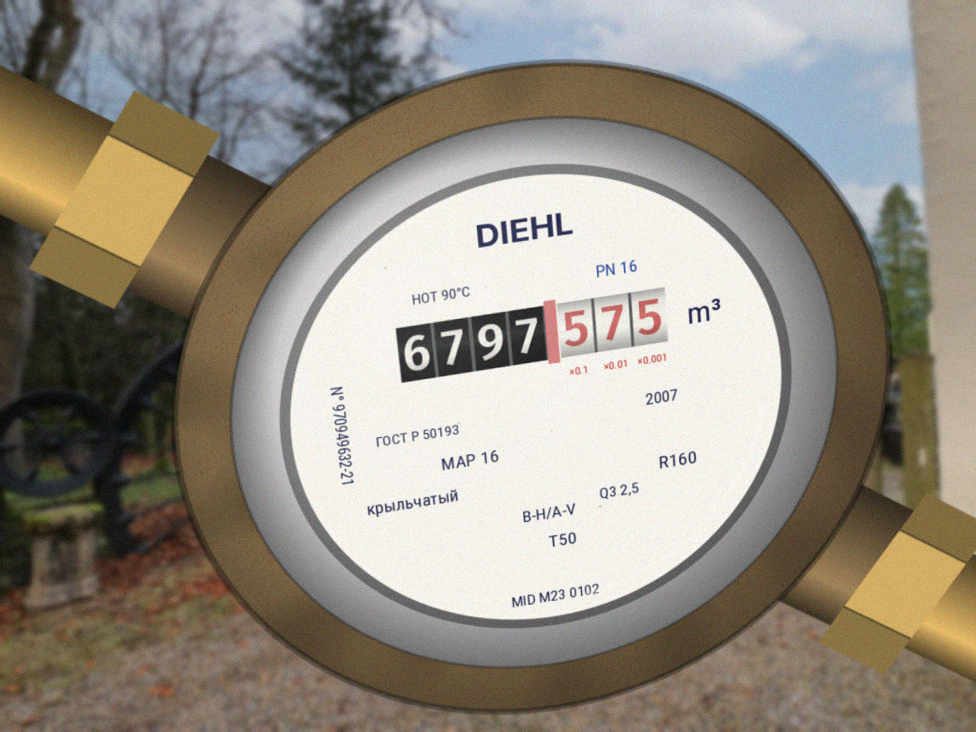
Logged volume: 6797.575 m³
